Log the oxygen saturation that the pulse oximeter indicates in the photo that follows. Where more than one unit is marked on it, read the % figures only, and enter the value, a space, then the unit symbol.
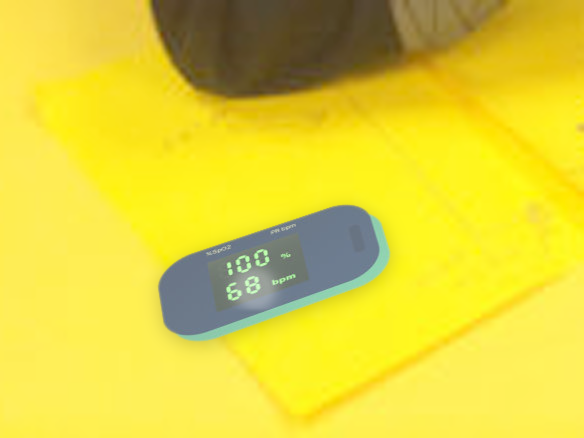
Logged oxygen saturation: 100 %
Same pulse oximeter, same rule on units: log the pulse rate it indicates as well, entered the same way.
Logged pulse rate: 68 bpm
